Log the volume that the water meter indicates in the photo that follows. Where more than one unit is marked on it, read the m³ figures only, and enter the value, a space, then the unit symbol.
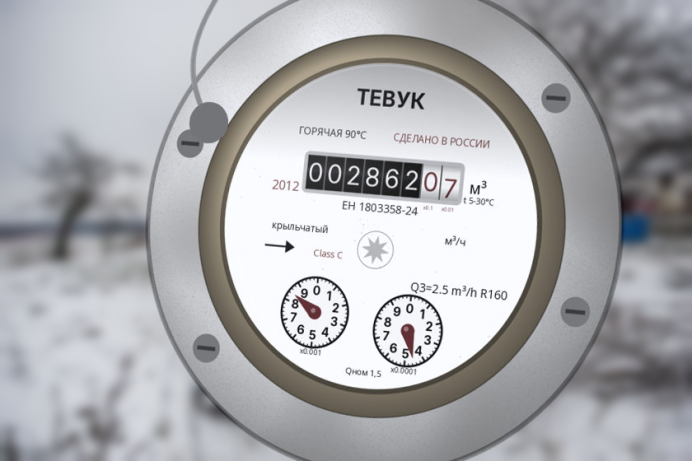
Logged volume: 2862.0684 m³
